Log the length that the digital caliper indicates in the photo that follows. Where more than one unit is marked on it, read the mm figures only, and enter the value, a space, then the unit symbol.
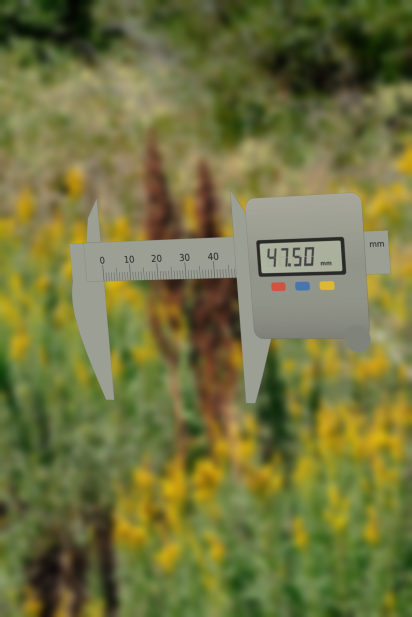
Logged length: 47.50 mm
